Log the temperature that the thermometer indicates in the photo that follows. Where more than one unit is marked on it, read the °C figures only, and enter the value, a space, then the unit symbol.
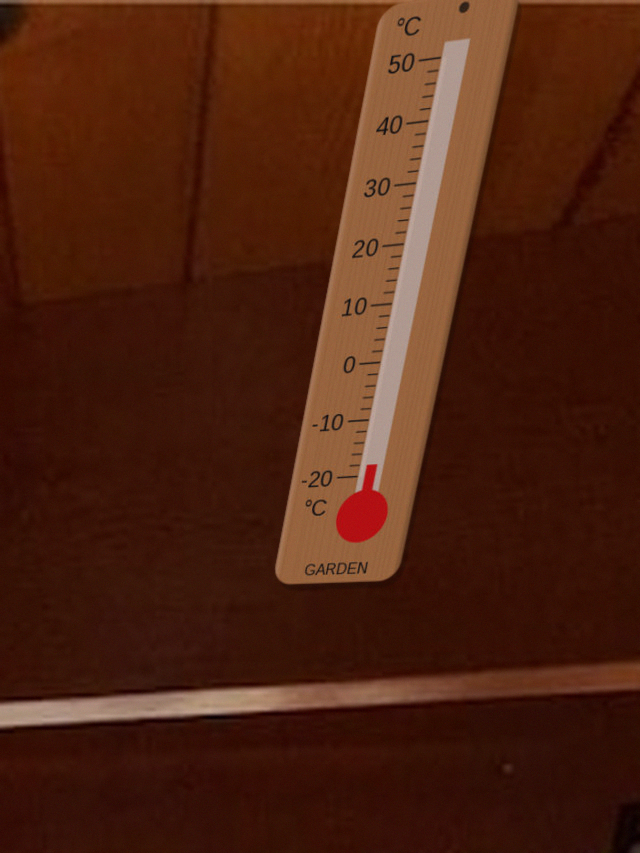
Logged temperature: -18 °C
